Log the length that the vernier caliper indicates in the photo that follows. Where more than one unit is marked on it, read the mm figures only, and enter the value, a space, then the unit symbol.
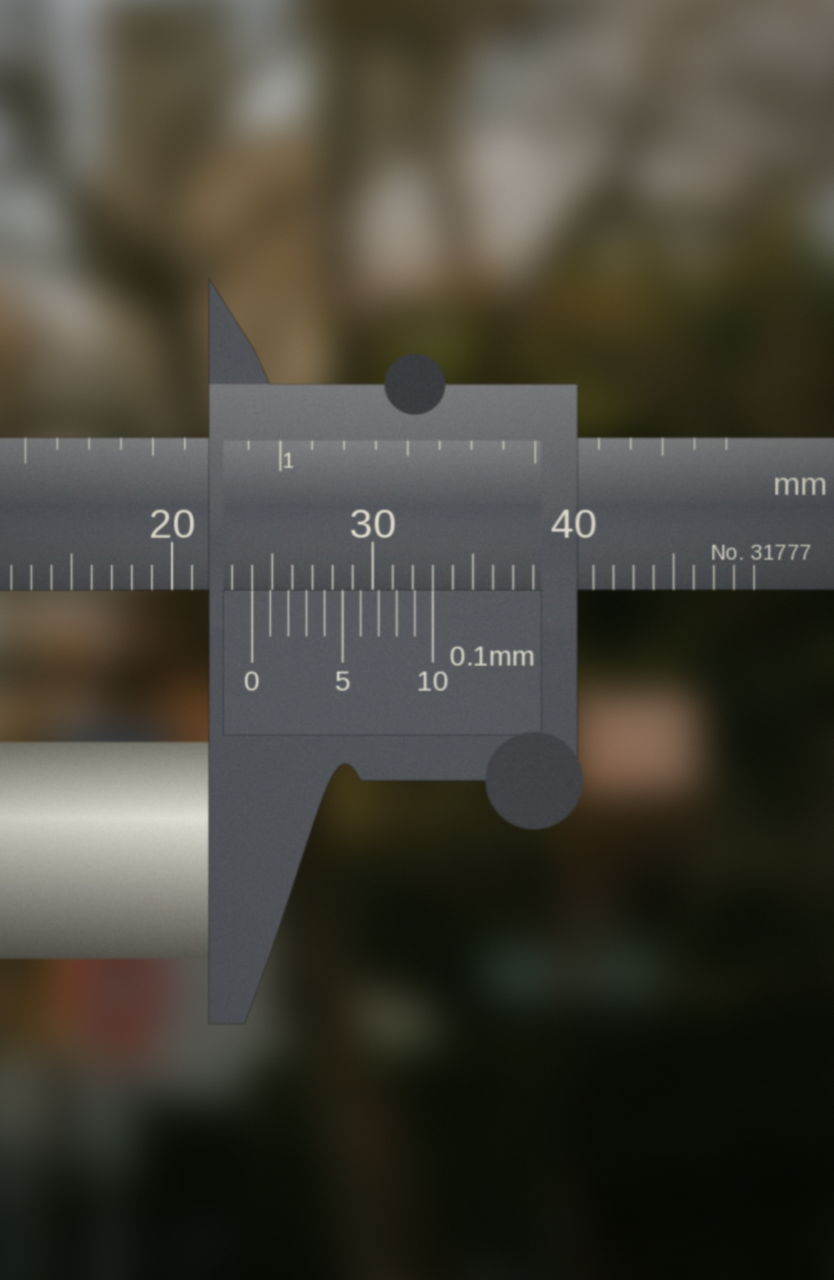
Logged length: 24.0 mm
